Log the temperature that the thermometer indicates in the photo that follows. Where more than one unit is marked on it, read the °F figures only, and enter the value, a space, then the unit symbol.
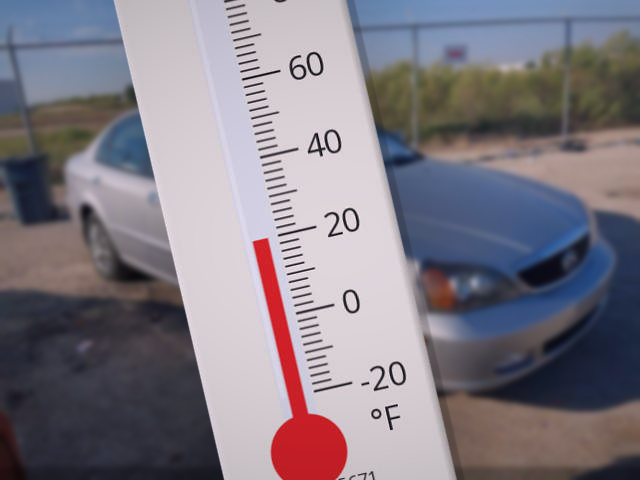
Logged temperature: 20 °F
